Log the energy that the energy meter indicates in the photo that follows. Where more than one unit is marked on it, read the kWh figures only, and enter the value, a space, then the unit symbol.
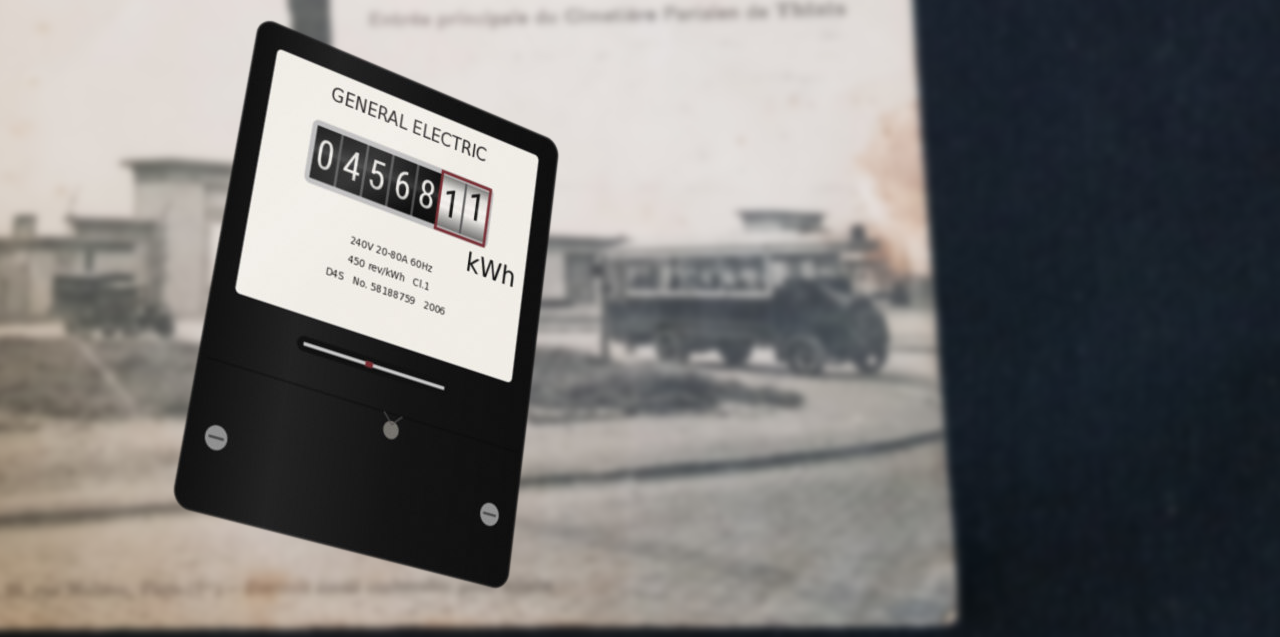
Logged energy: 4568.11 kWh
